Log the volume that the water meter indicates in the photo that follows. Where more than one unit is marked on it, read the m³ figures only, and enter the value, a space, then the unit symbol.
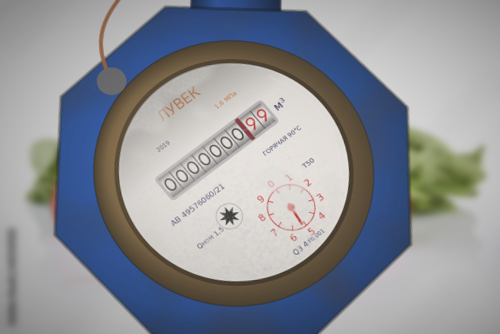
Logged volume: 0.995 m³
